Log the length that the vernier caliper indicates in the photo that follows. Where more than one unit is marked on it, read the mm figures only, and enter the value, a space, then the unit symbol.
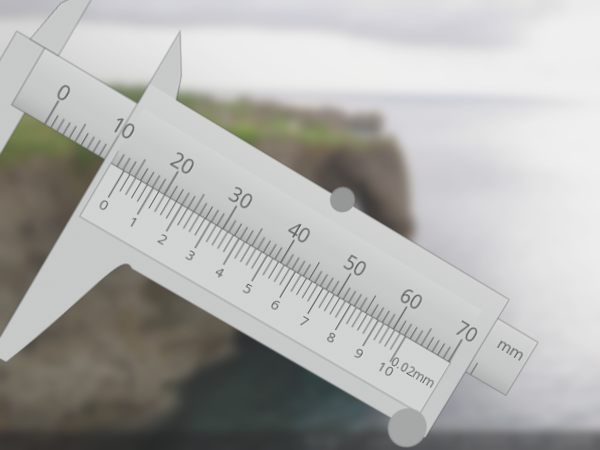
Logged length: 13.2 mm
